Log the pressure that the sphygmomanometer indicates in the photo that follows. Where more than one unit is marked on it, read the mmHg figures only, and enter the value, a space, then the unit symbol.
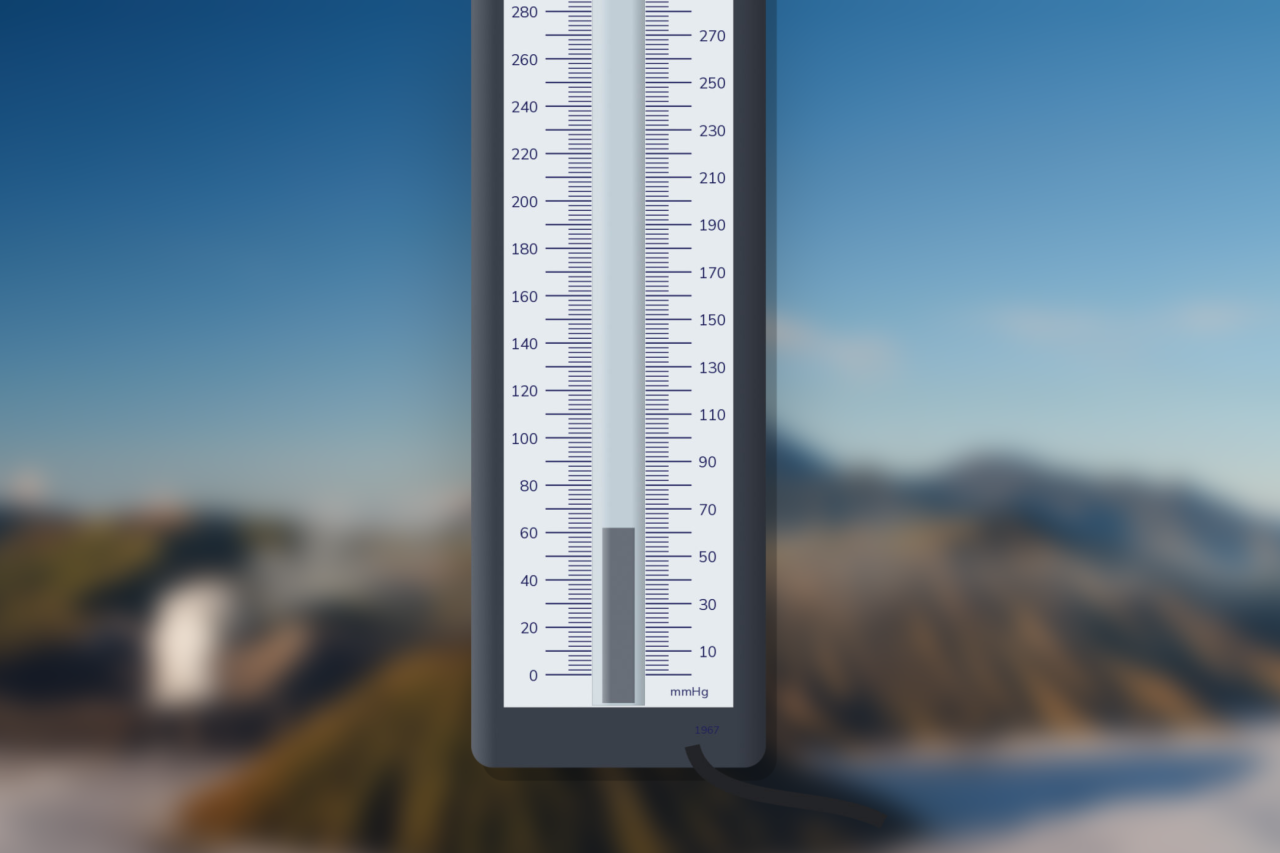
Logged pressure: 62 mmHg
